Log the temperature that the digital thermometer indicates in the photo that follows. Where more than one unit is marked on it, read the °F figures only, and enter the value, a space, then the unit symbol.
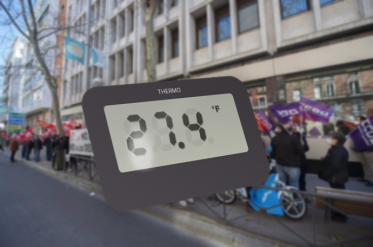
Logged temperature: 27.4 °F
